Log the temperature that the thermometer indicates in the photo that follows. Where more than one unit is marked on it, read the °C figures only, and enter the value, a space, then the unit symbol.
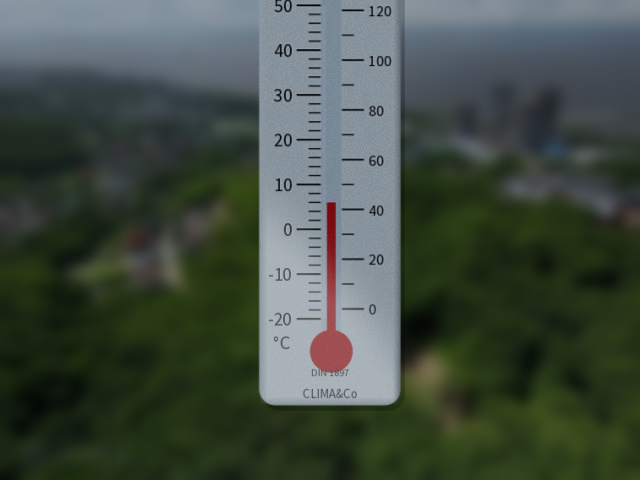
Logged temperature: 6 °C
